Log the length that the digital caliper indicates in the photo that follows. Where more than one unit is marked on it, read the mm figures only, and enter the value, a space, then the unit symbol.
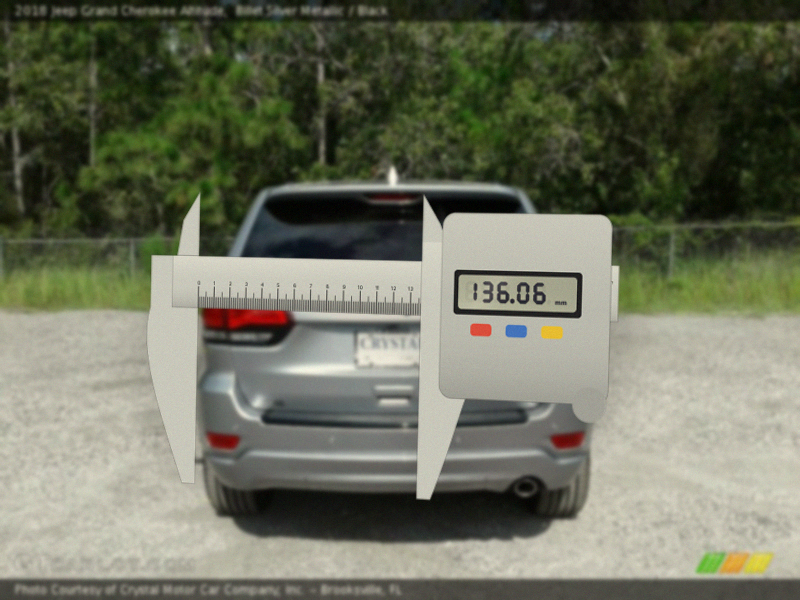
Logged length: 136.06 mm
